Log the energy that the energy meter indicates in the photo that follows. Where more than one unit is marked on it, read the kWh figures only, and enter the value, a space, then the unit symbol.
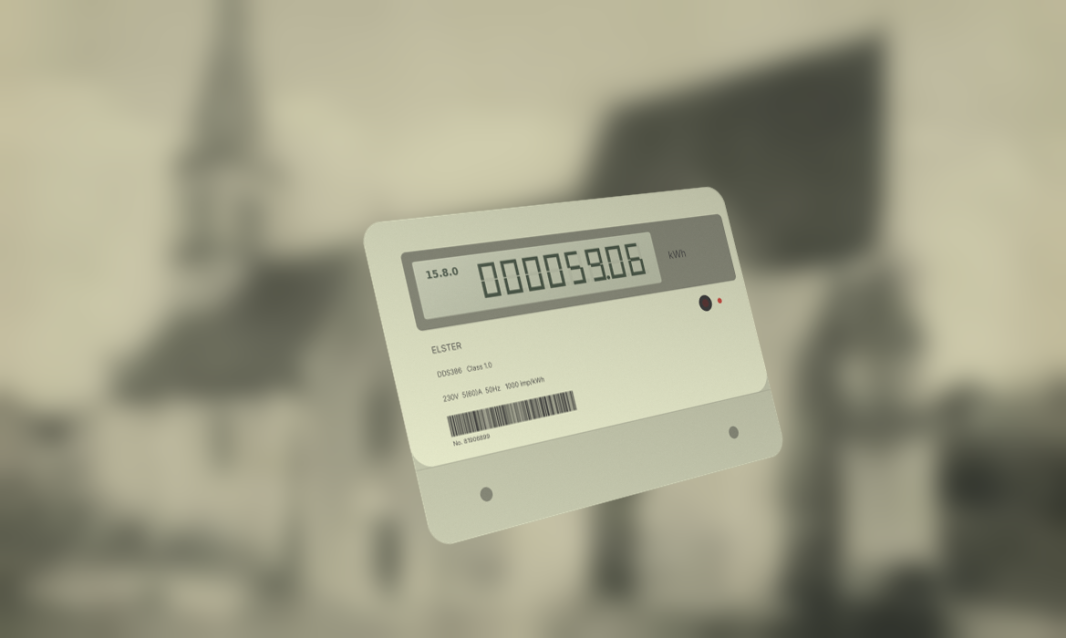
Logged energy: 59.06 kWh
